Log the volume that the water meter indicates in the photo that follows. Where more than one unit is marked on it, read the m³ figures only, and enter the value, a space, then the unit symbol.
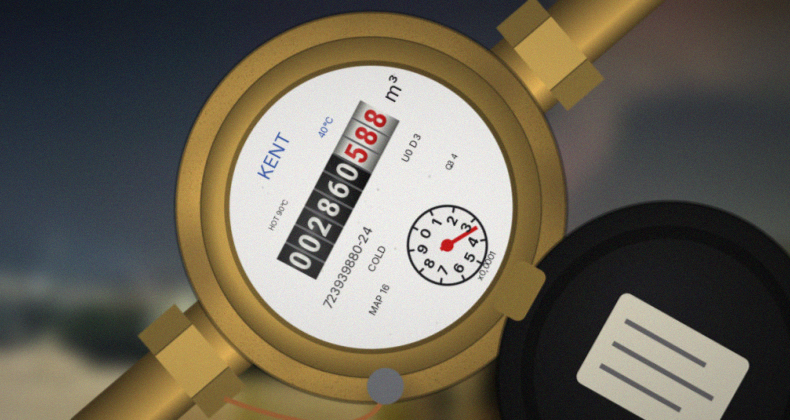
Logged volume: 2860.5883 m³
